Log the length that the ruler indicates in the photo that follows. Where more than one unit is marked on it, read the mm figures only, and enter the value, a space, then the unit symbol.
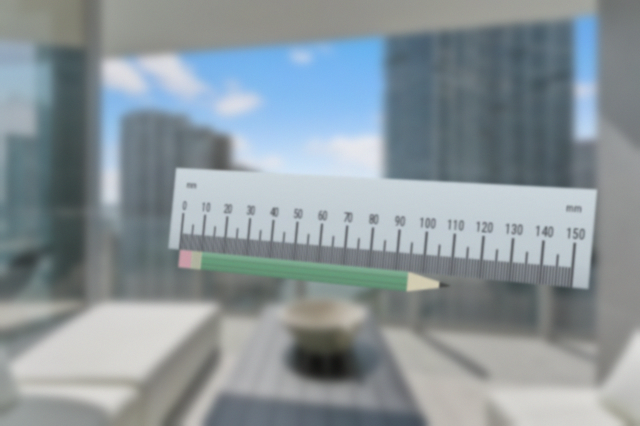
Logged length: 110 mm
